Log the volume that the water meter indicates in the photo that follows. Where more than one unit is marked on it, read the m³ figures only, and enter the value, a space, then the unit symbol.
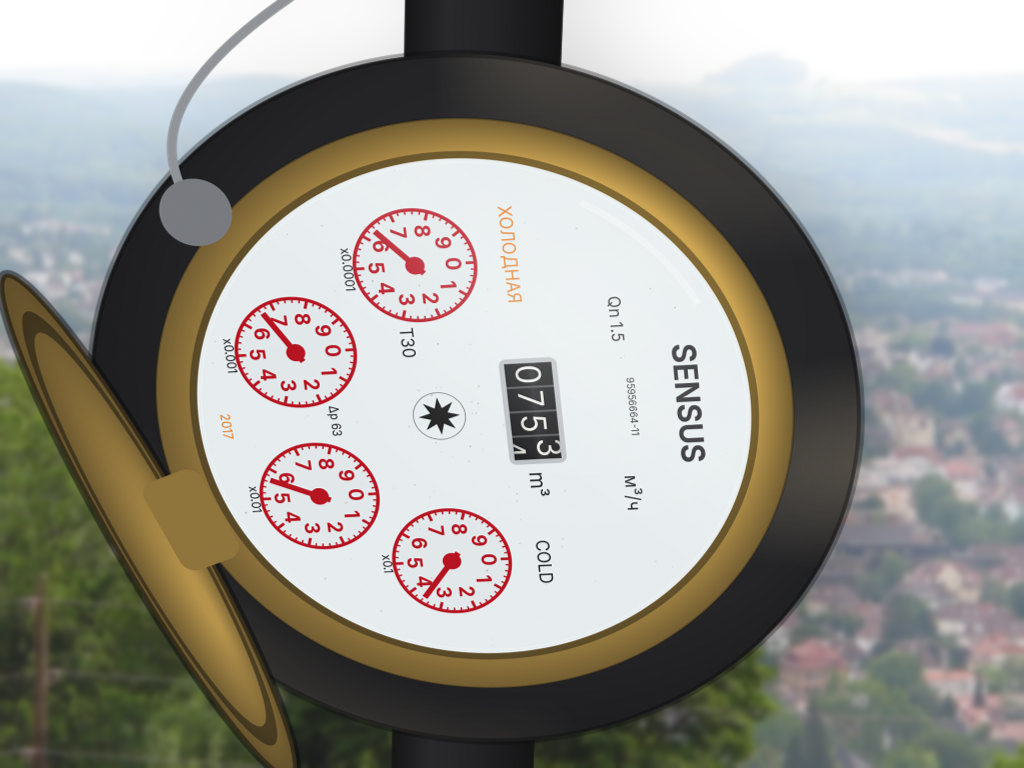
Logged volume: 753.3566 m³
